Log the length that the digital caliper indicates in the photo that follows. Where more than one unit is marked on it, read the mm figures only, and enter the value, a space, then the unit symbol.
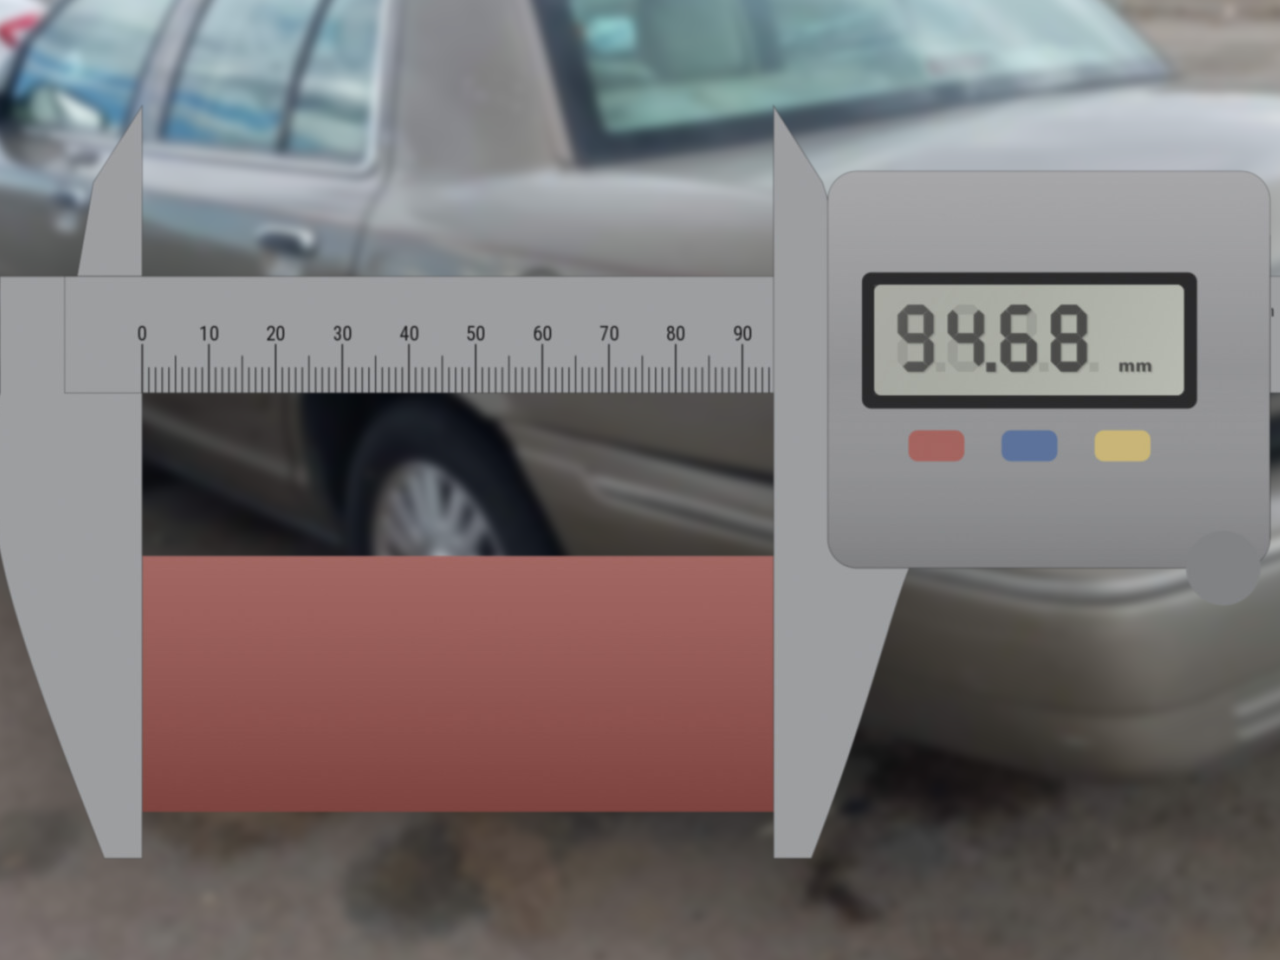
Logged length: 94.68 mm
